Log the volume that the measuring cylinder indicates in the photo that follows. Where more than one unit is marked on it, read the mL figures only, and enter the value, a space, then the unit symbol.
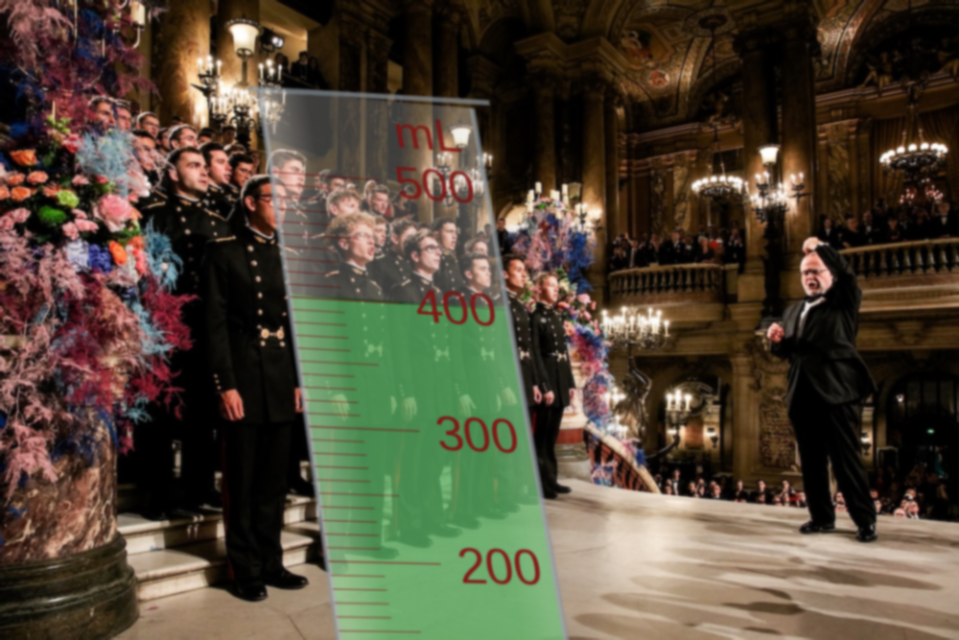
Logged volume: 400 mL
